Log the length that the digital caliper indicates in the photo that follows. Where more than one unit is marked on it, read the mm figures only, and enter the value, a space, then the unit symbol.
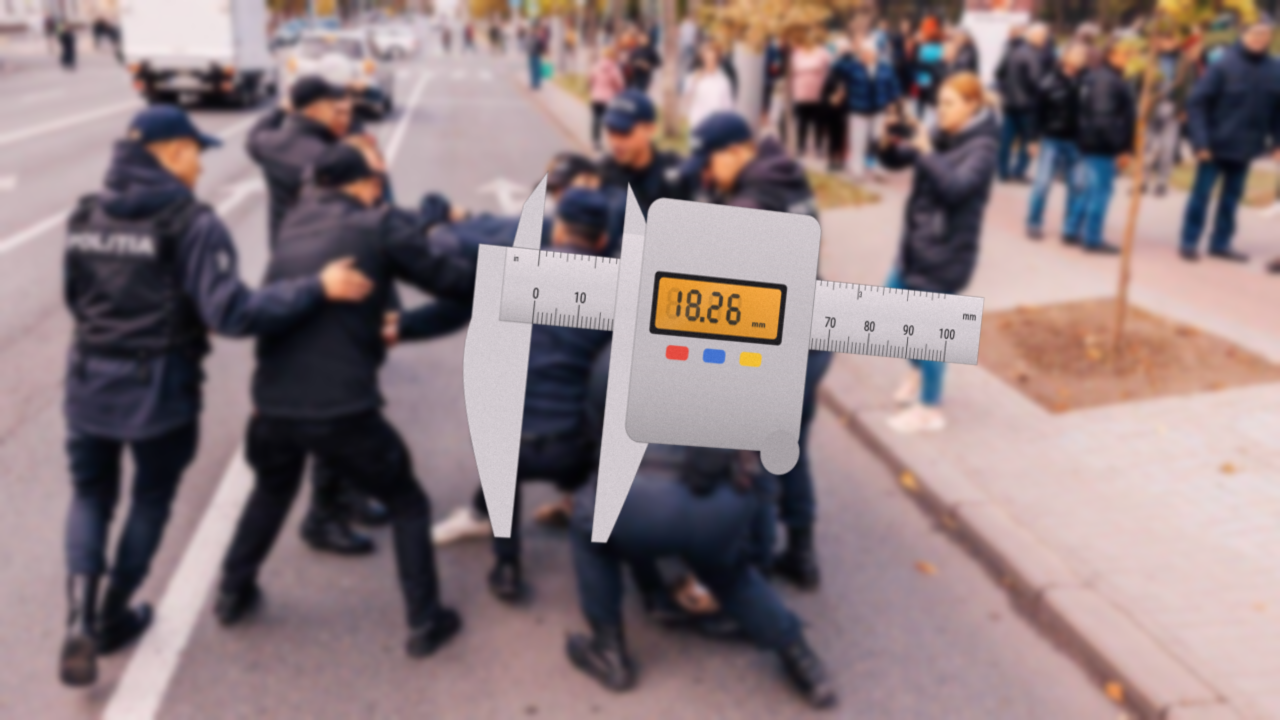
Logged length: 18.26 mm
